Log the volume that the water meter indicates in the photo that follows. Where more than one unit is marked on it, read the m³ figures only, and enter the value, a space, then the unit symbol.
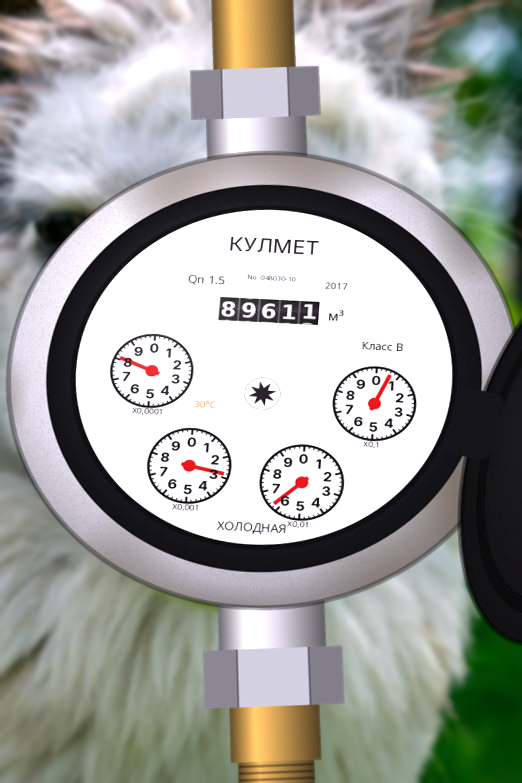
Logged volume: 89611.0628 m³
